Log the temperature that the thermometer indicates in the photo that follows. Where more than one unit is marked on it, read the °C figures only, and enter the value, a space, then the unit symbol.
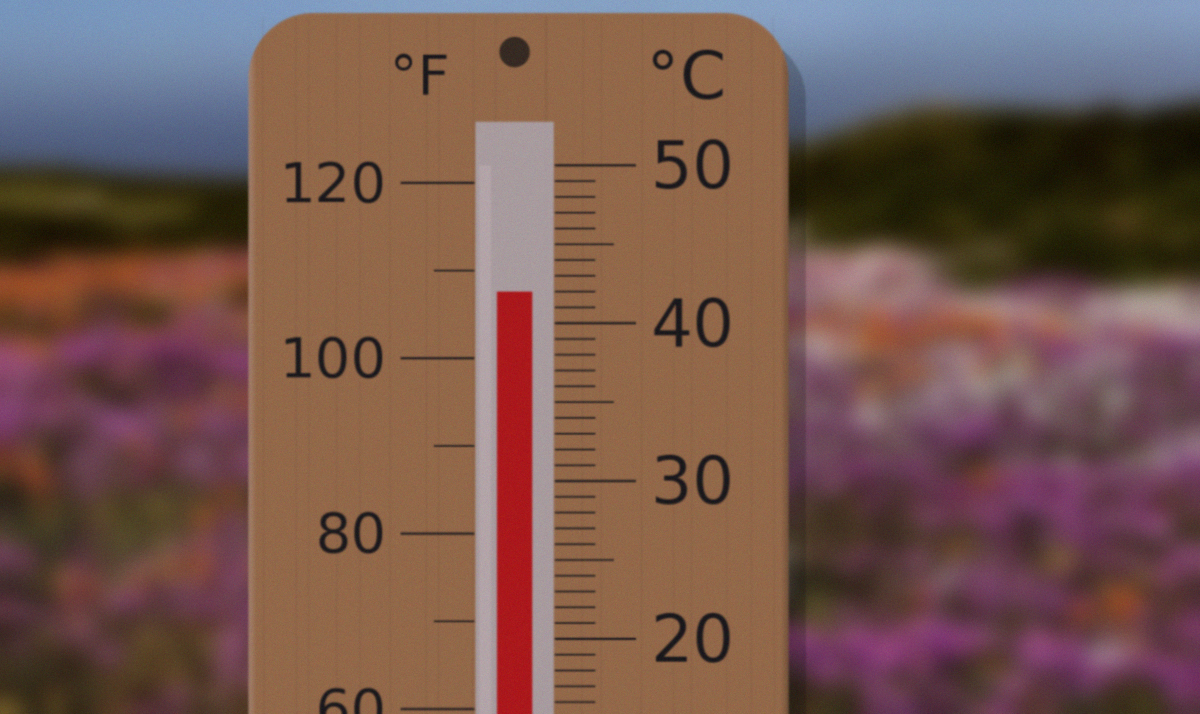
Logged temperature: 42 °C
